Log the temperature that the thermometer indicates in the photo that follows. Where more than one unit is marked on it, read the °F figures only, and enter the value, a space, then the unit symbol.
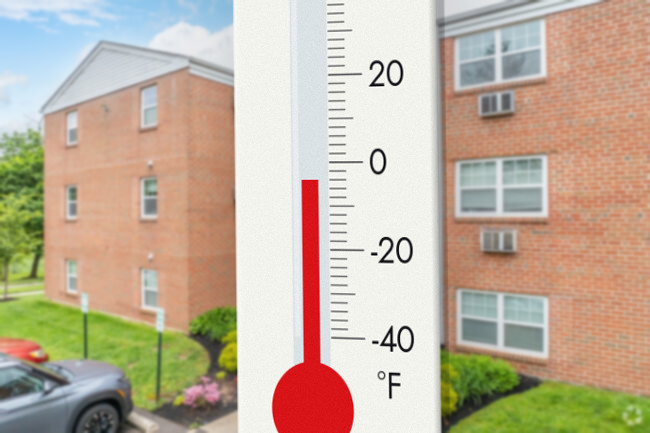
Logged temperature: -4 °F
